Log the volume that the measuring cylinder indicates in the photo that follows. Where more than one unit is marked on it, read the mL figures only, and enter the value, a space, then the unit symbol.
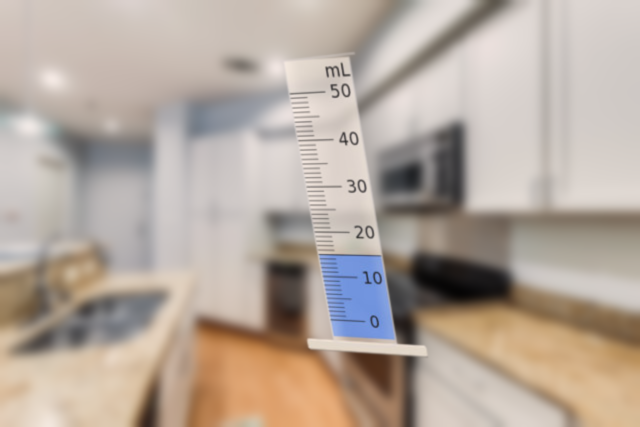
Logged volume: 15 mL
